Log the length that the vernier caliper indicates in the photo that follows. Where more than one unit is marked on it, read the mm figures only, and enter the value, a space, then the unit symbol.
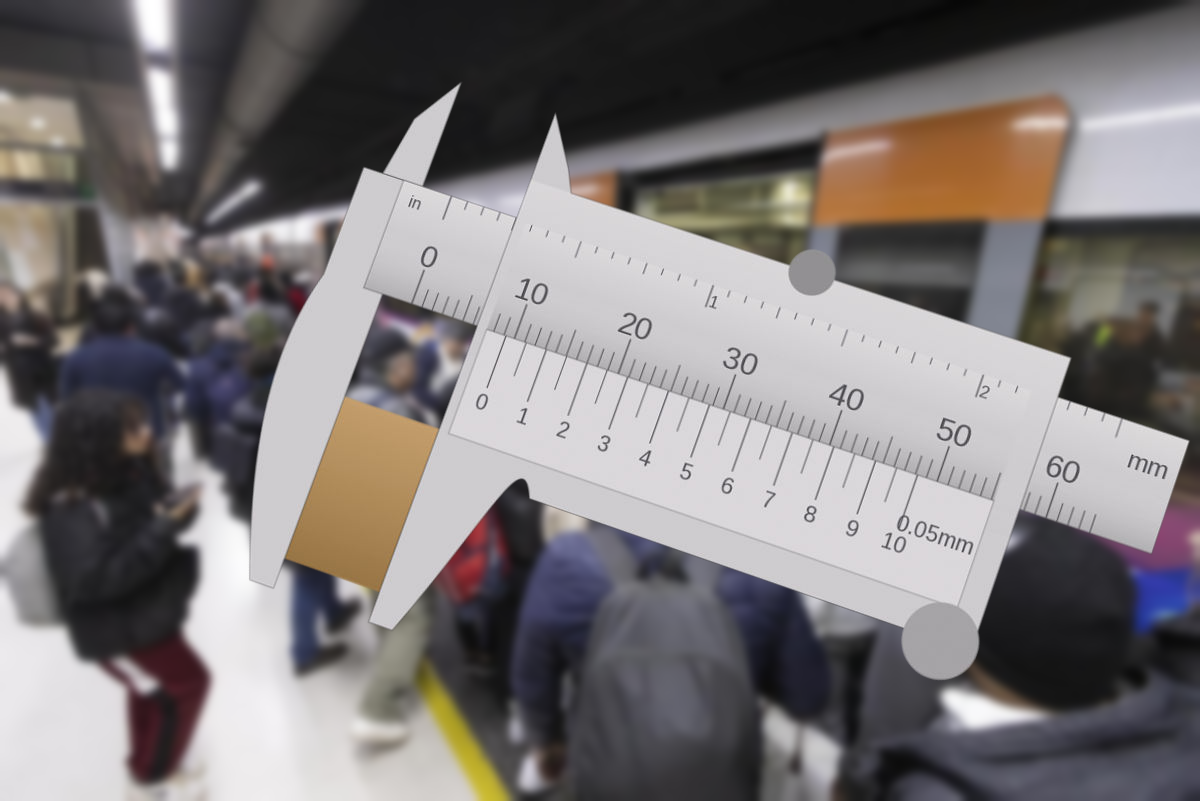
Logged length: 9.2 mm
